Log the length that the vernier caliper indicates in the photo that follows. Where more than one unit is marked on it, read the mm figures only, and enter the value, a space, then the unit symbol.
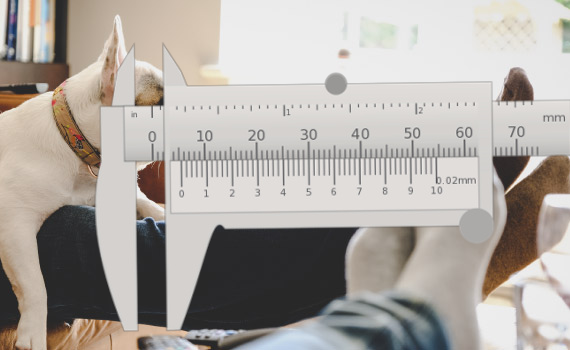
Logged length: 5.5 mm
